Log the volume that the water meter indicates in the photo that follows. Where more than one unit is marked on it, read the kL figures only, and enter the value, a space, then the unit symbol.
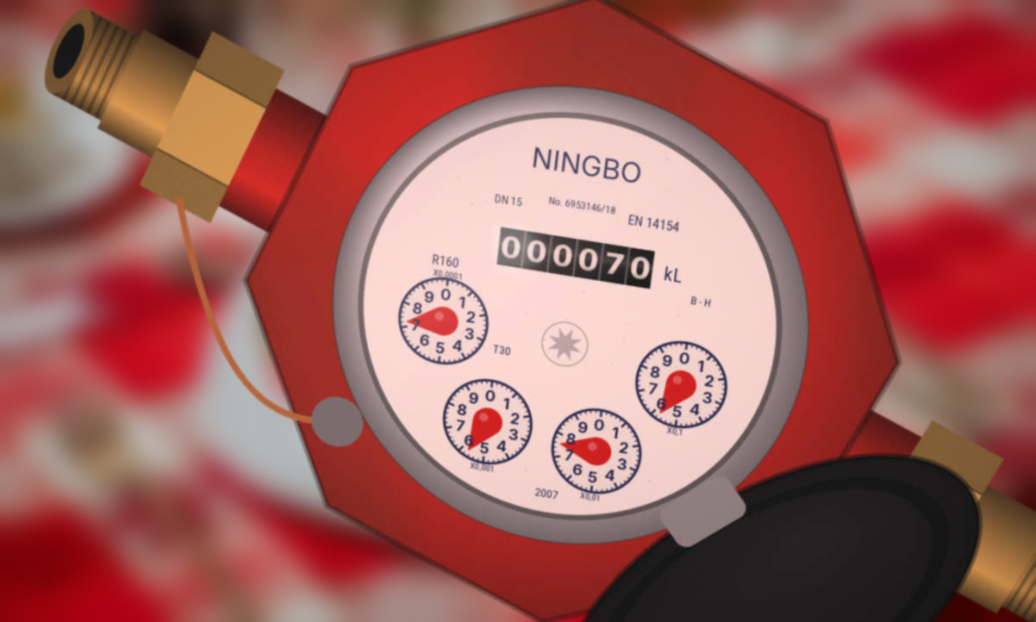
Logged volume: 70.5757 kL
